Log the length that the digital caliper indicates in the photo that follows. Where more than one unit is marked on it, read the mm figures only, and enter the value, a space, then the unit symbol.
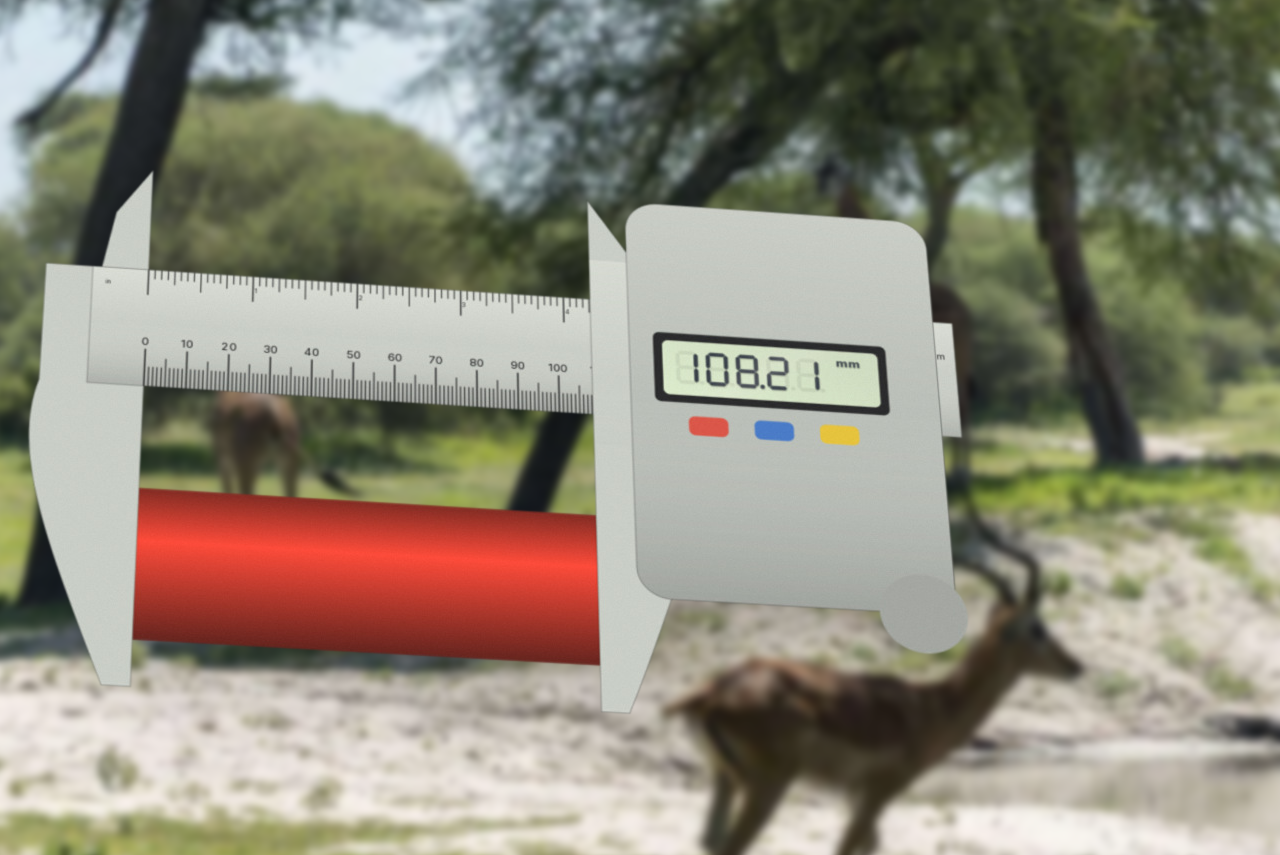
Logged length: 108.21 mm
